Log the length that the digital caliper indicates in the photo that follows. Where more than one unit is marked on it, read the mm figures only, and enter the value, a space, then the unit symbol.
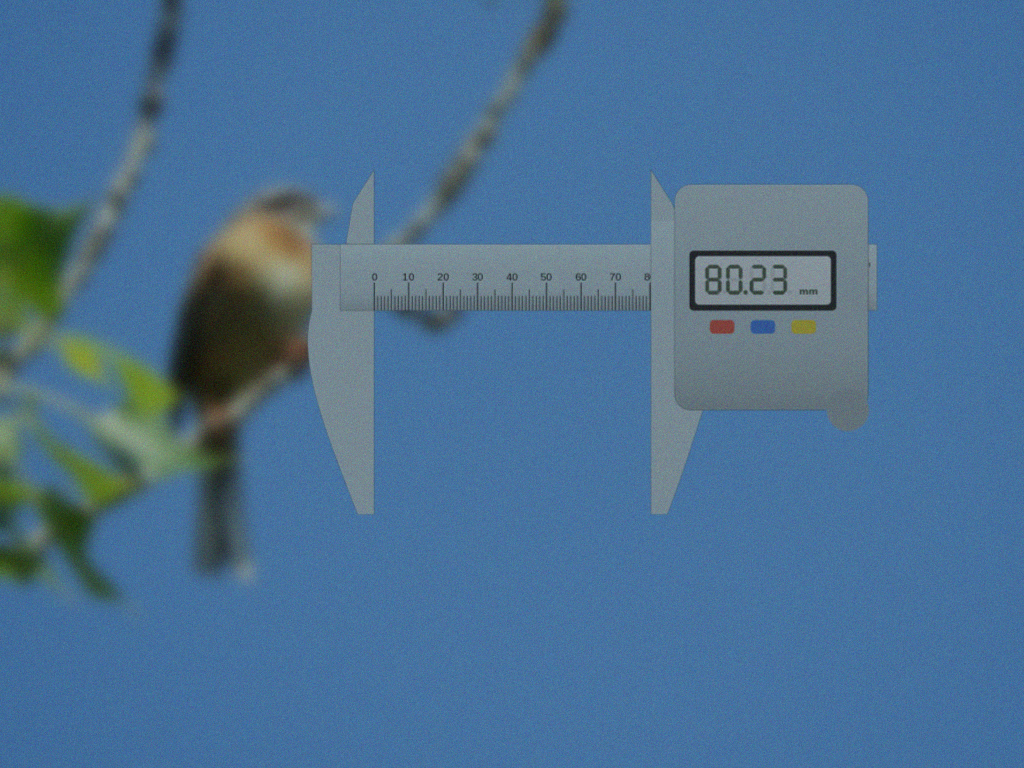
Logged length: 80.23 mm
